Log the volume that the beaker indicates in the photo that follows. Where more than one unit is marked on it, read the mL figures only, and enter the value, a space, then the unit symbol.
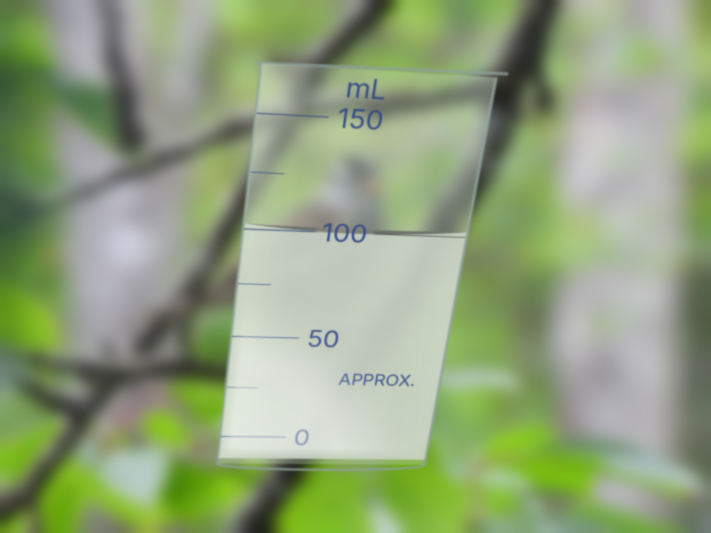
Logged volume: 100 mL
